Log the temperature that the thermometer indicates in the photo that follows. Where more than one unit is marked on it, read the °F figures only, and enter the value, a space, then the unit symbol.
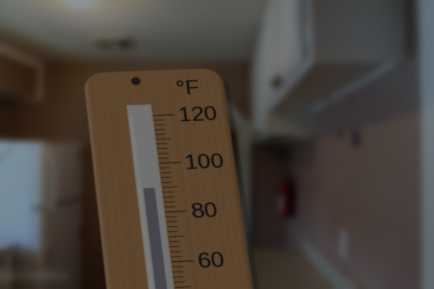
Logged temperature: 90 °F
